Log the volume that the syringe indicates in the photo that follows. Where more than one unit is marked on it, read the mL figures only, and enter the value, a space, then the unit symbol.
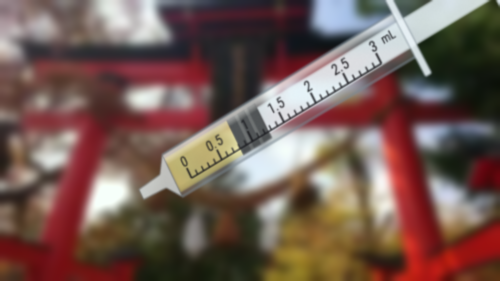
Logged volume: 0.8 mL
